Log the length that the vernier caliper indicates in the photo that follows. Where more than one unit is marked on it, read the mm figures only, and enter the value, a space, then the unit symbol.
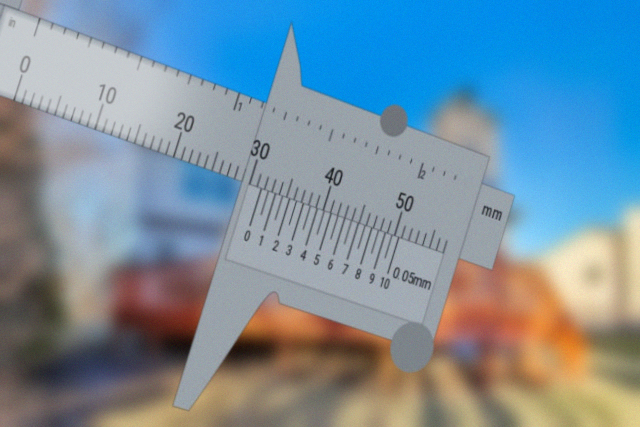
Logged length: 31.6 mm
